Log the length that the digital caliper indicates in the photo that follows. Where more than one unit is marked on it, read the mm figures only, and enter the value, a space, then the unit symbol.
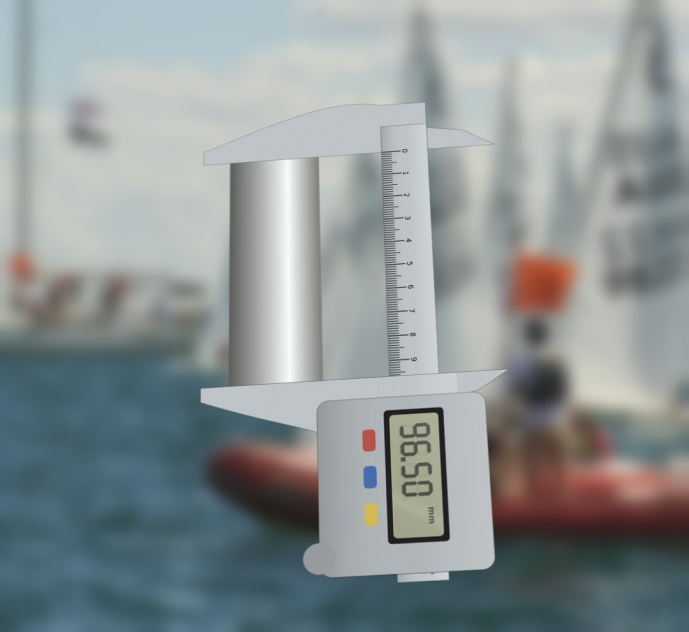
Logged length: 96.50 mm
